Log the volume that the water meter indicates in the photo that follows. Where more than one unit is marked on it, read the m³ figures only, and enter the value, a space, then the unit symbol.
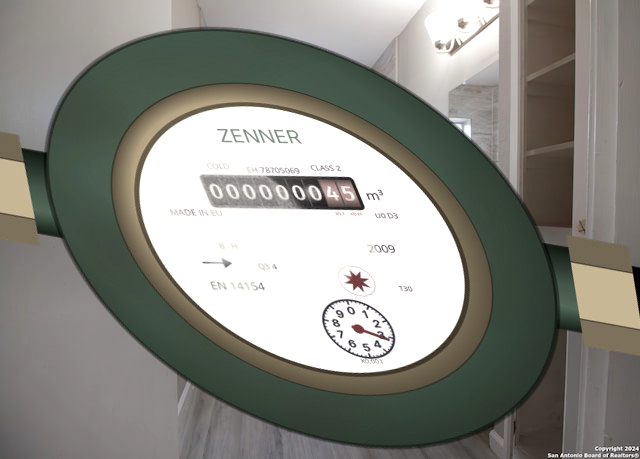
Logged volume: 0.453 m³
